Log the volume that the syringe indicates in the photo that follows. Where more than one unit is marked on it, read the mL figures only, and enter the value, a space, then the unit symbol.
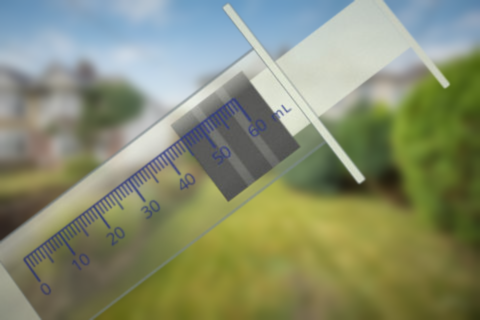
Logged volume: 45 mL
